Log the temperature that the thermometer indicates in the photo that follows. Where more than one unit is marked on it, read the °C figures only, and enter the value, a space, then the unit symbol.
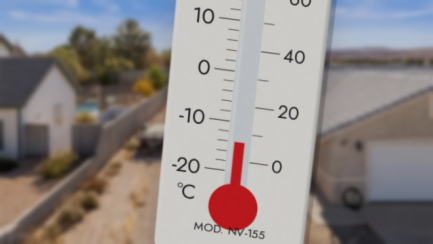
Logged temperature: -14 °C
